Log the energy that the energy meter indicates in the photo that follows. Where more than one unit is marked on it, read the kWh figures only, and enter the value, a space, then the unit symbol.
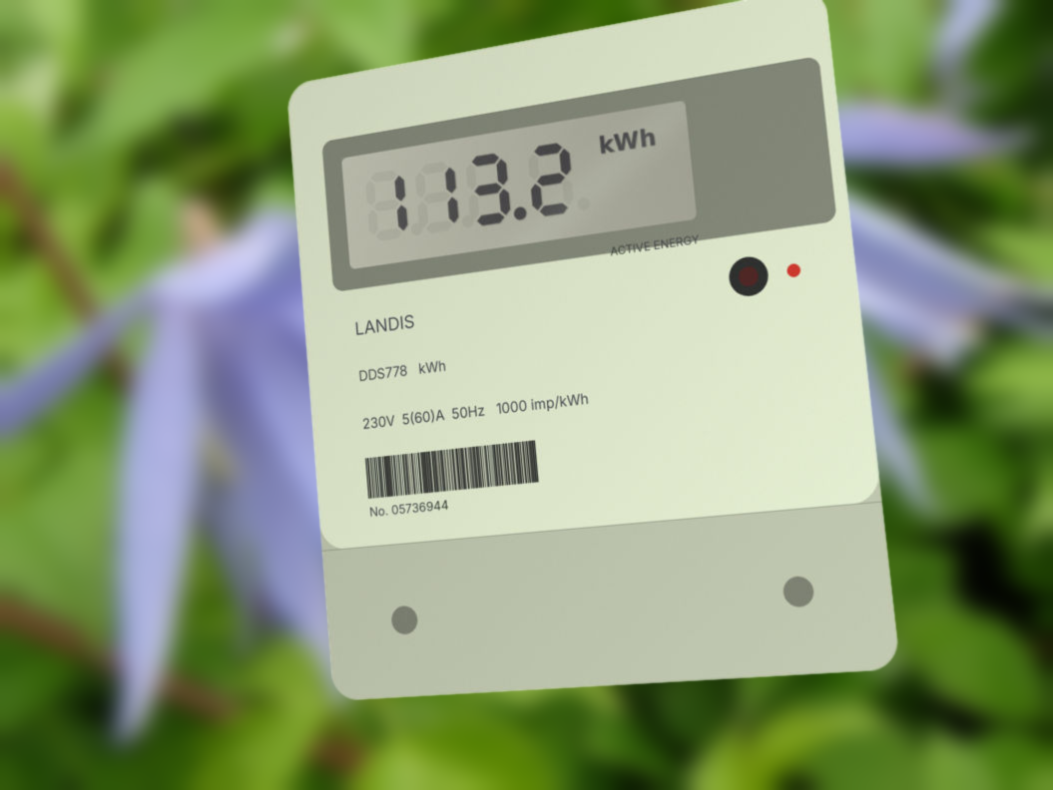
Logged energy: 113.2 kWh
